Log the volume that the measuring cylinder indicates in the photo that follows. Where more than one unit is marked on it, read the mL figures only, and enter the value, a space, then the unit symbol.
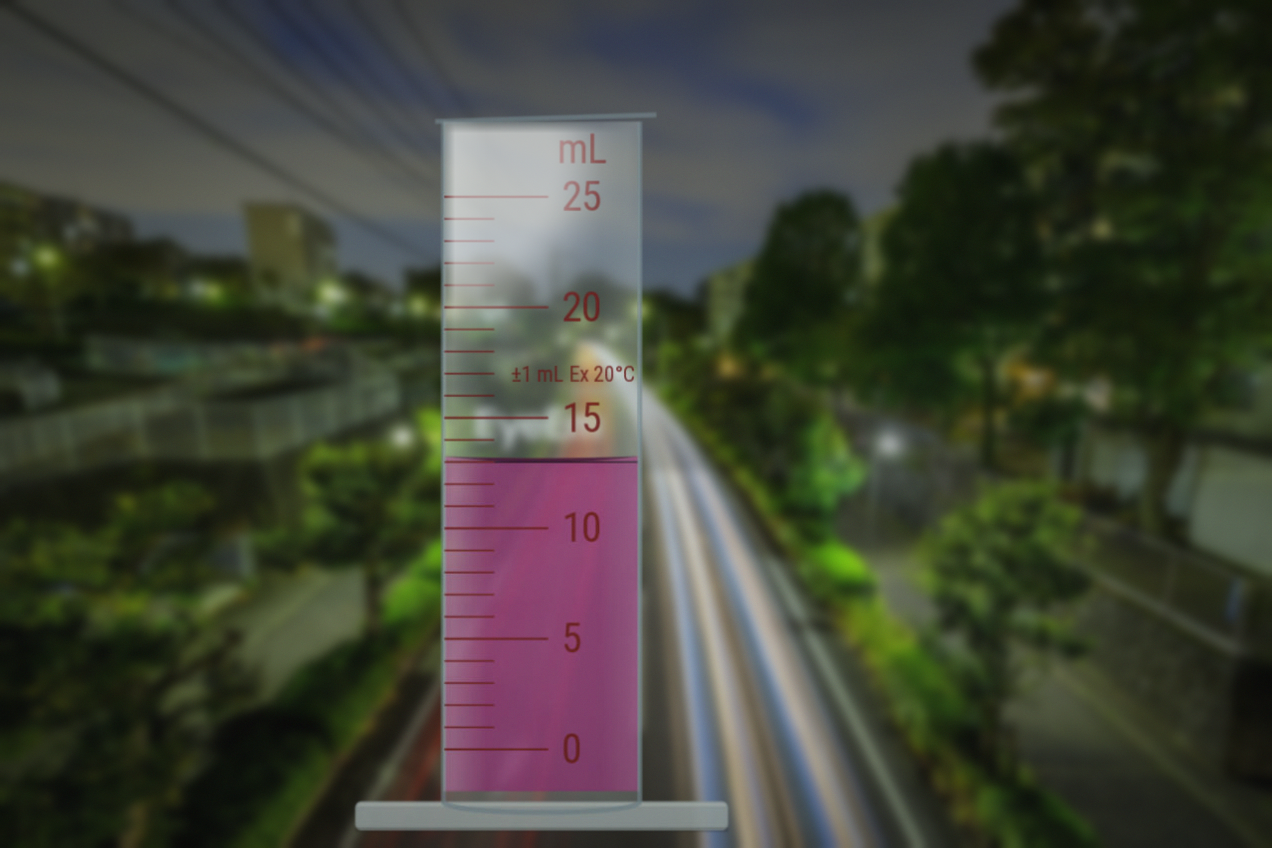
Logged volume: 13 mL
